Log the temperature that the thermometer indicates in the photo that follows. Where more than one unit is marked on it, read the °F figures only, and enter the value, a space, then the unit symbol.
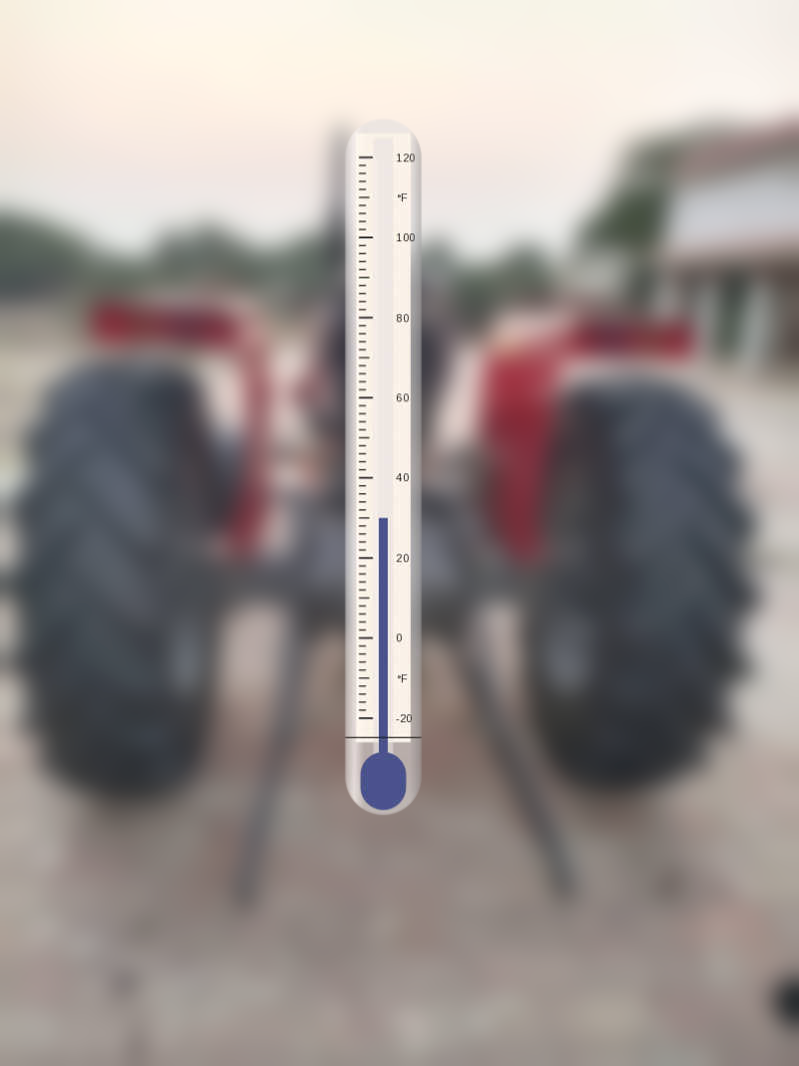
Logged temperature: 30 °F
